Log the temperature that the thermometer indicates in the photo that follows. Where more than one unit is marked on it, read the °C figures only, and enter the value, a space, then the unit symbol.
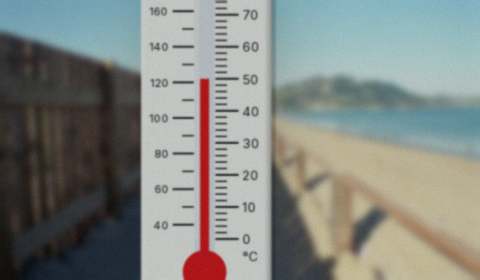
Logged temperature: 50 °C
